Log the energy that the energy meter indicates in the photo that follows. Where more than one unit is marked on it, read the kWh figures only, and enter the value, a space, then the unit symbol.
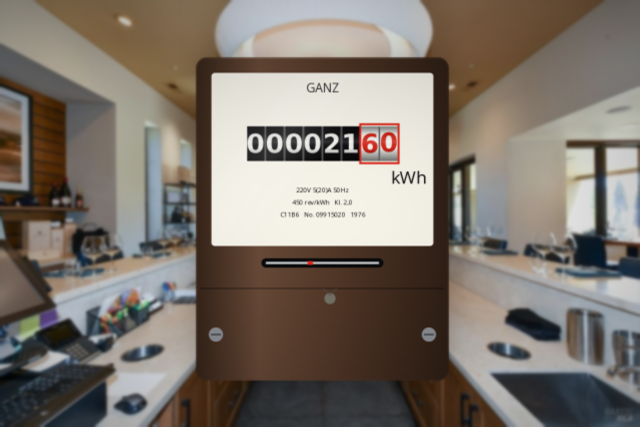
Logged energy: 21.60 kWh
